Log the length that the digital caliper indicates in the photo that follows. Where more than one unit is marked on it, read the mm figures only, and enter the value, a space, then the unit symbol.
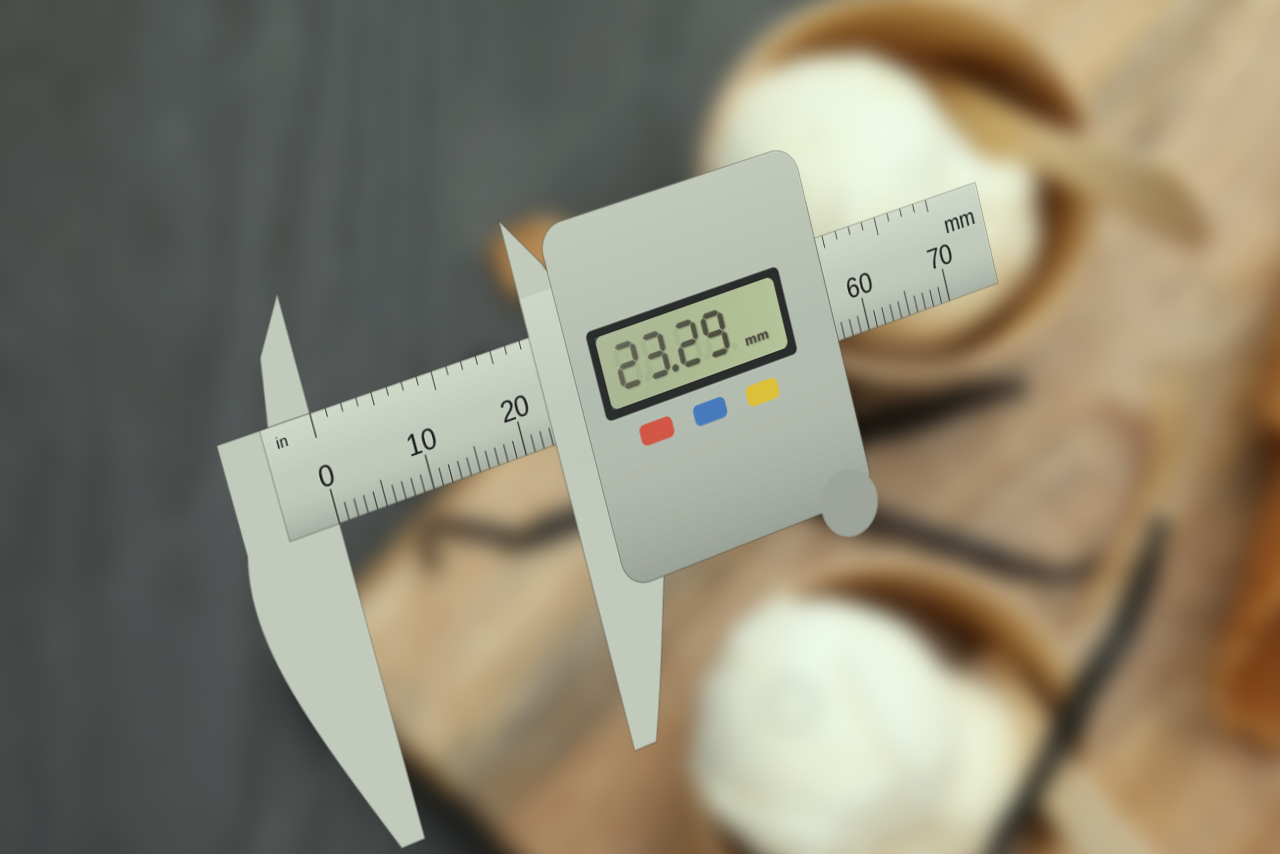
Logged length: 23.29 mm
